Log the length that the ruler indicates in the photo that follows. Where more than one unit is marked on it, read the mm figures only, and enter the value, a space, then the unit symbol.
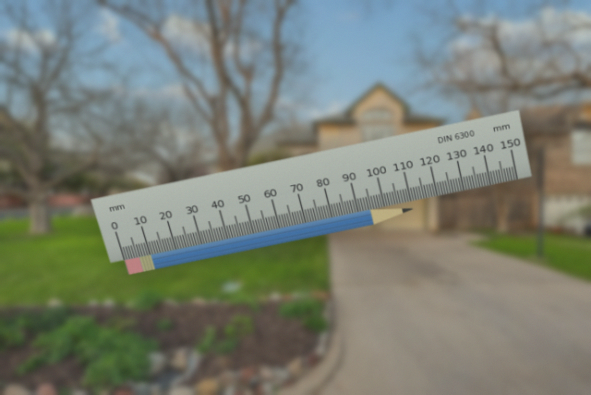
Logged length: 110 mm
